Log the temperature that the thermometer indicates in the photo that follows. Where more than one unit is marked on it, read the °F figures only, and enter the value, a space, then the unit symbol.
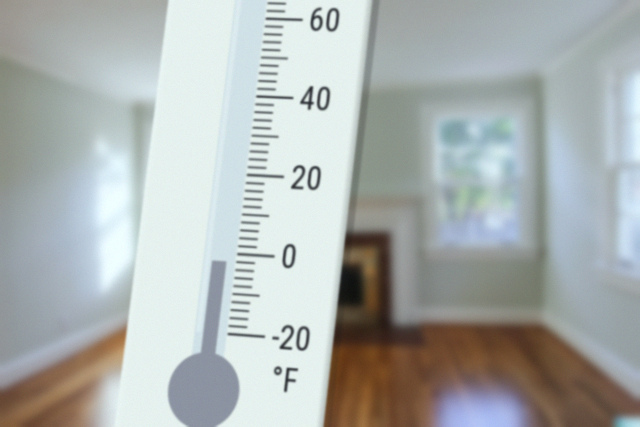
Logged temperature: -2 °F
